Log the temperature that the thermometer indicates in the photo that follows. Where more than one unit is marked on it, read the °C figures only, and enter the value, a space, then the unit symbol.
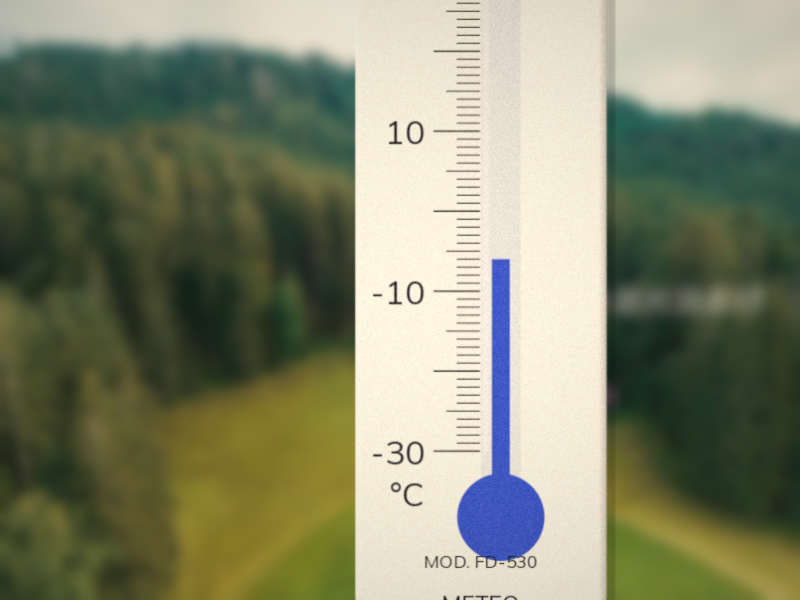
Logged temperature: -6 °C
